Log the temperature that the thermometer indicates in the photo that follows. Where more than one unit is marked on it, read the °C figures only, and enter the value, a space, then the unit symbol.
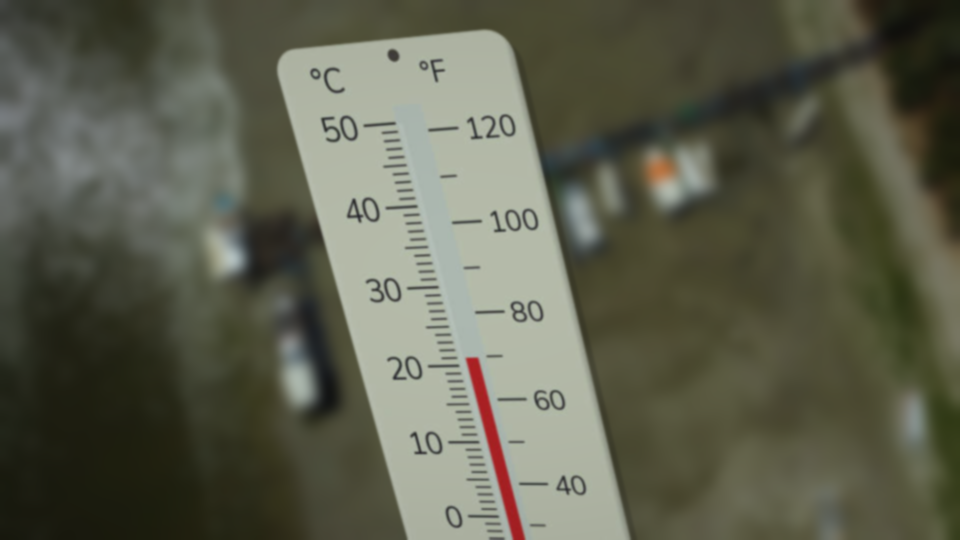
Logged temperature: 21 °C
